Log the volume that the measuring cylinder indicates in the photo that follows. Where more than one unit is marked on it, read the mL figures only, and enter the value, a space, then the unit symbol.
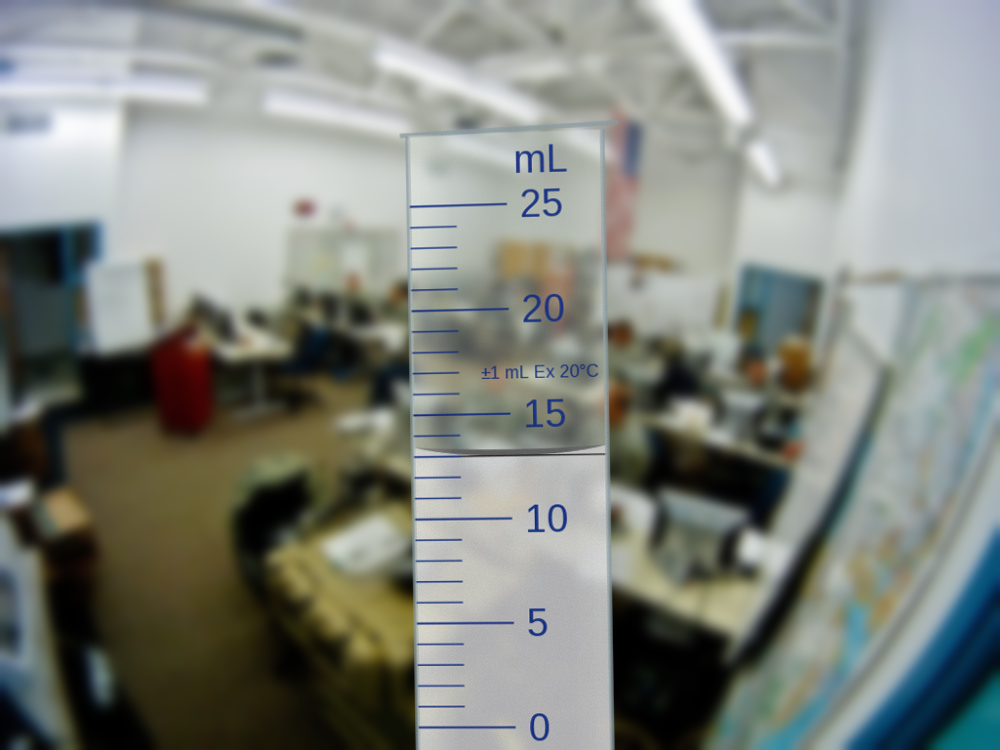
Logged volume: 13 mL
